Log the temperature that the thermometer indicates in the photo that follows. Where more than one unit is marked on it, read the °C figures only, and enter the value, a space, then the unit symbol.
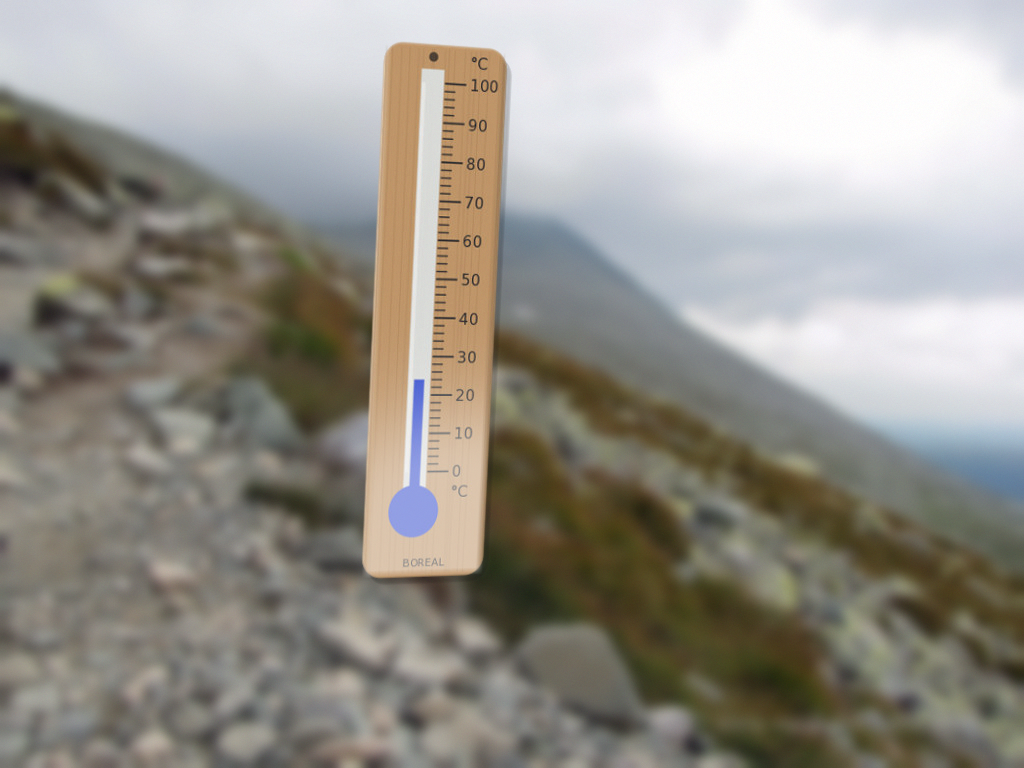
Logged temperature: 24 °C
